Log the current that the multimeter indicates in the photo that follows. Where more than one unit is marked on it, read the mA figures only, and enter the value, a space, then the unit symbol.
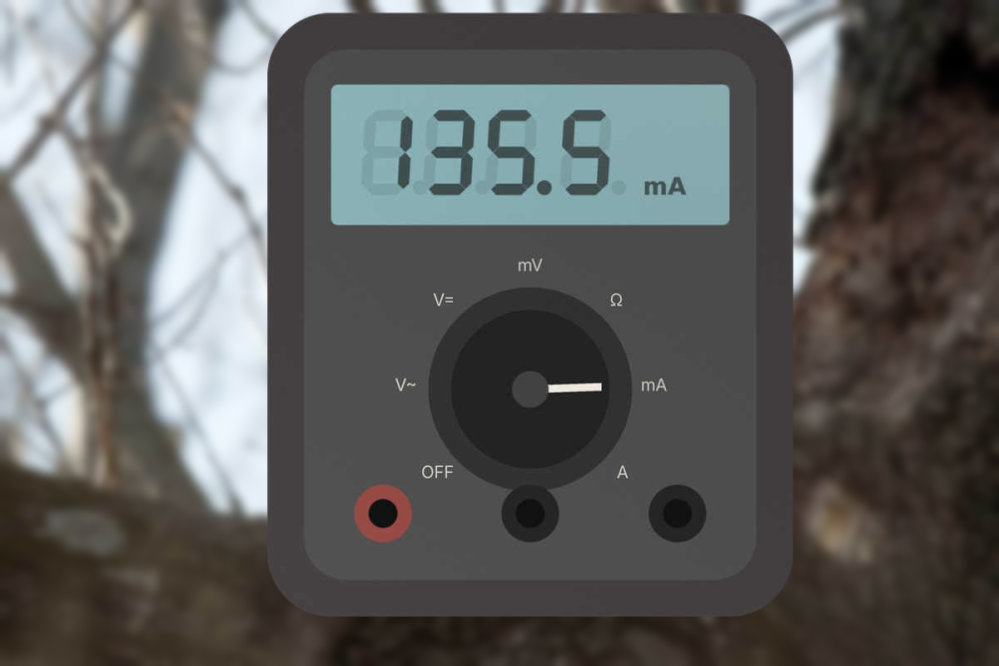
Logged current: 135.5 mA
